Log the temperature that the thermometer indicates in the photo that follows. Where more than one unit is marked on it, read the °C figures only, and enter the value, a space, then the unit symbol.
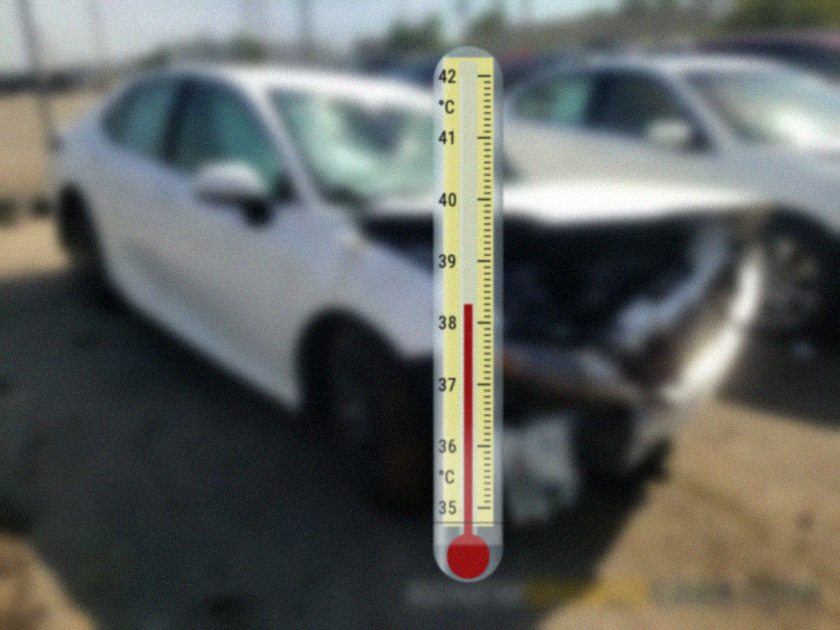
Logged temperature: 38.3 °C
